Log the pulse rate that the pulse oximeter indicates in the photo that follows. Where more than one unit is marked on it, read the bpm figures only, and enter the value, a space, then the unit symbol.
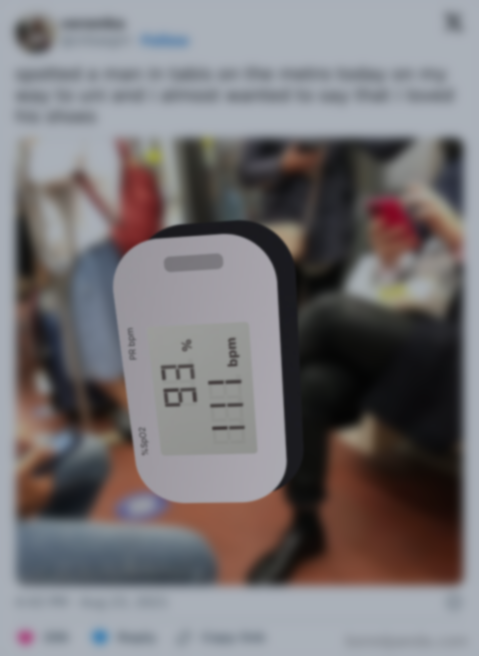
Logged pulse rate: 111 bpm
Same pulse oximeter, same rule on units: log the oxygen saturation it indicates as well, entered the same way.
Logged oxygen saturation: 93 %
